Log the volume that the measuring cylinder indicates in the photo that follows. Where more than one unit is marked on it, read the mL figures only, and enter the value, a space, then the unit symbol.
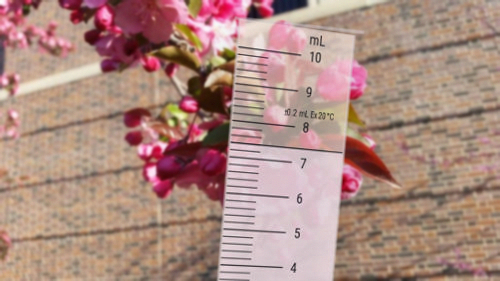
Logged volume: 7.4 mL
